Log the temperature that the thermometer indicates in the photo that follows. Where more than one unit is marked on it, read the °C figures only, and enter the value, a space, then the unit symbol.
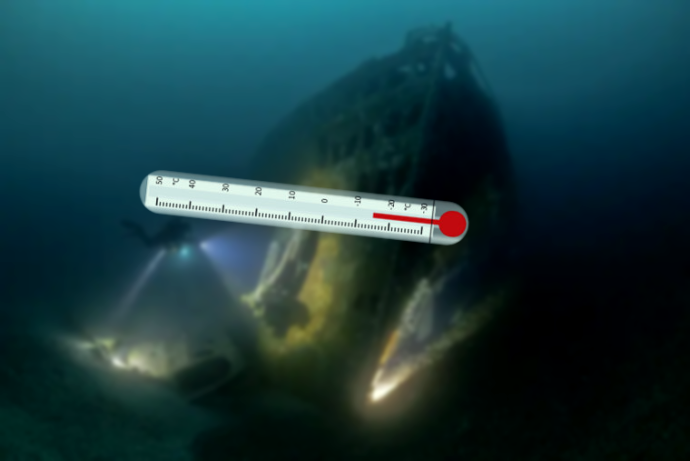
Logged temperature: -15 °C
